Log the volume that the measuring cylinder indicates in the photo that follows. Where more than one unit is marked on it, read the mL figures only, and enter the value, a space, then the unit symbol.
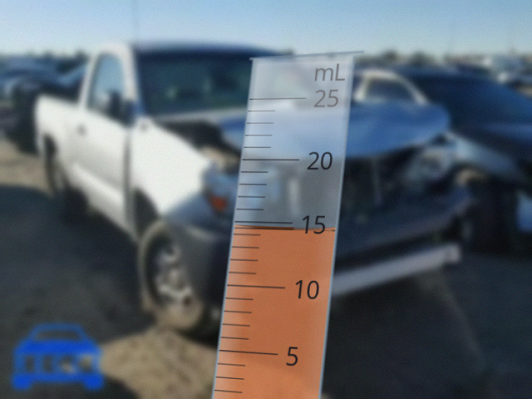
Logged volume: 14.5 mL
